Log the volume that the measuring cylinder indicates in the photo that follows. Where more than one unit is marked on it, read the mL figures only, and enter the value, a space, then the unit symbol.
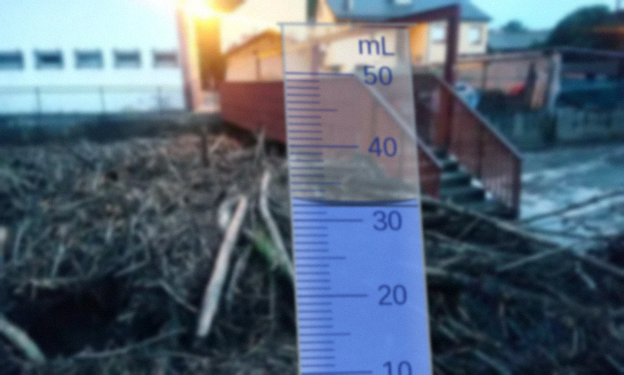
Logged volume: 32 mL
